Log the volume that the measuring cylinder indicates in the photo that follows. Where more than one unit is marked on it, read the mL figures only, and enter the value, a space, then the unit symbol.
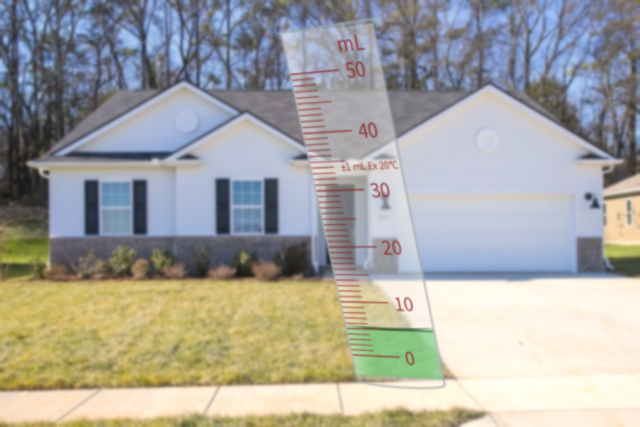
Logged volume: 5 mL
